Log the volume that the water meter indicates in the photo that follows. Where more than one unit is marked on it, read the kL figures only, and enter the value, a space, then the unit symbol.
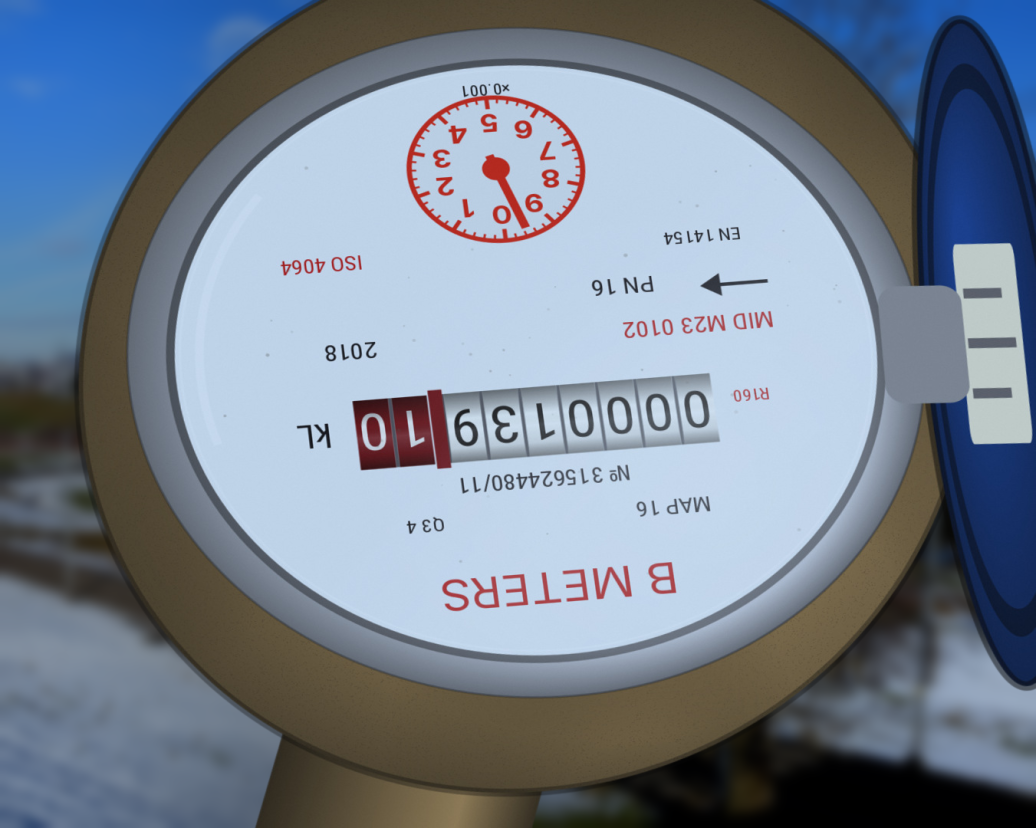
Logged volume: 139.099 kL
